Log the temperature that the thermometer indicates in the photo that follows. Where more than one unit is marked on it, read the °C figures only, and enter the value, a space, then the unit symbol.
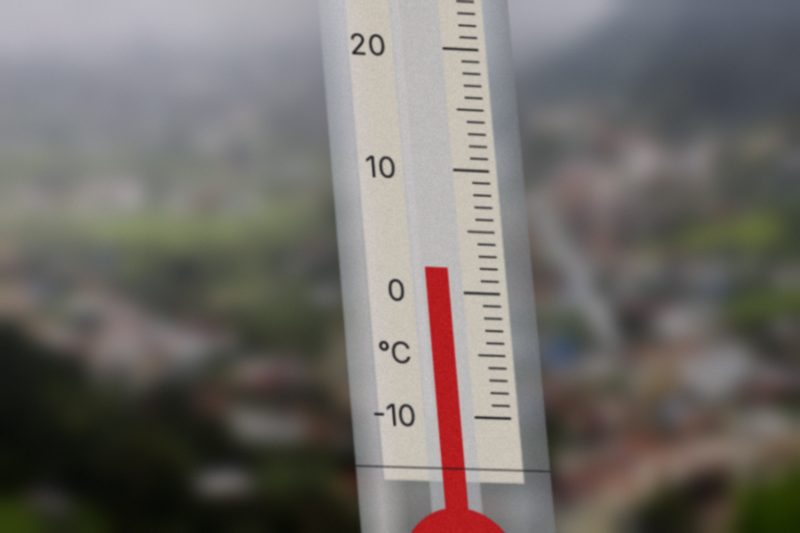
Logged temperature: 2 °C
